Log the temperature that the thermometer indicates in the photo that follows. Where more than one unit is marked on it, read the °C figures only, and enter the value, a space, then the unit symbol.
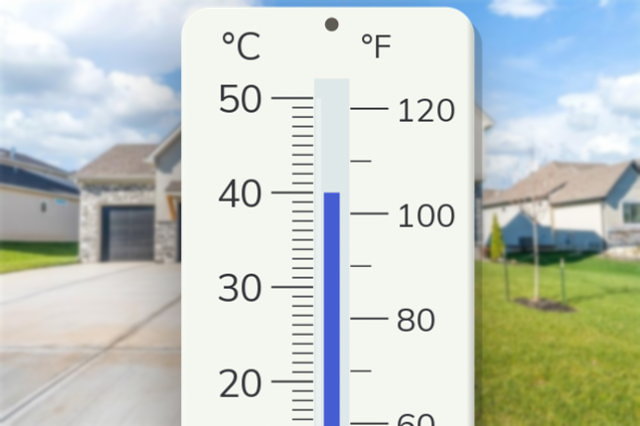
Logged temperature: 40 °C
